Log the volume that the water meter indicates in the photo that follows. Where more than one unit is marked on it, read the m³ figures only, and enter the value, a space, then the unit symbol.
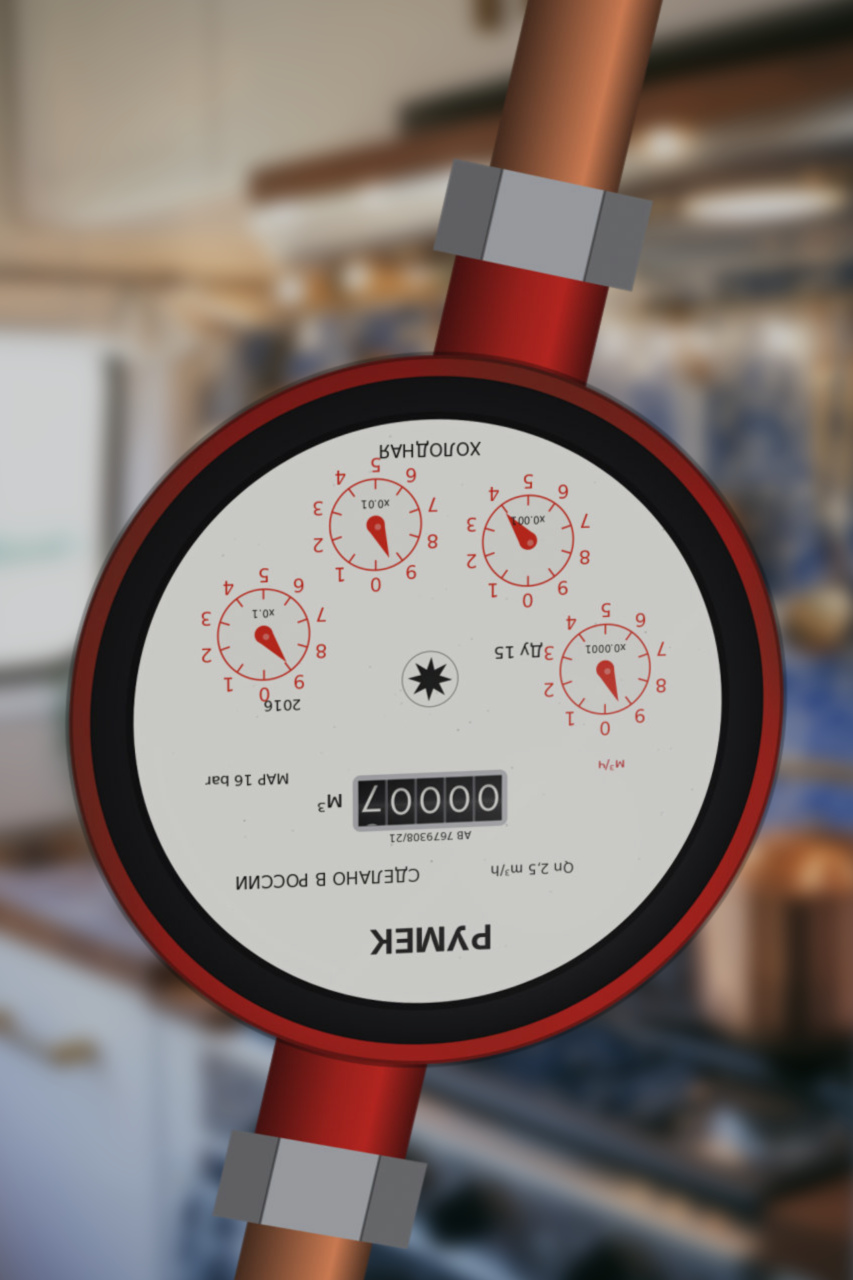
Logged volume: 6.8939 m³
